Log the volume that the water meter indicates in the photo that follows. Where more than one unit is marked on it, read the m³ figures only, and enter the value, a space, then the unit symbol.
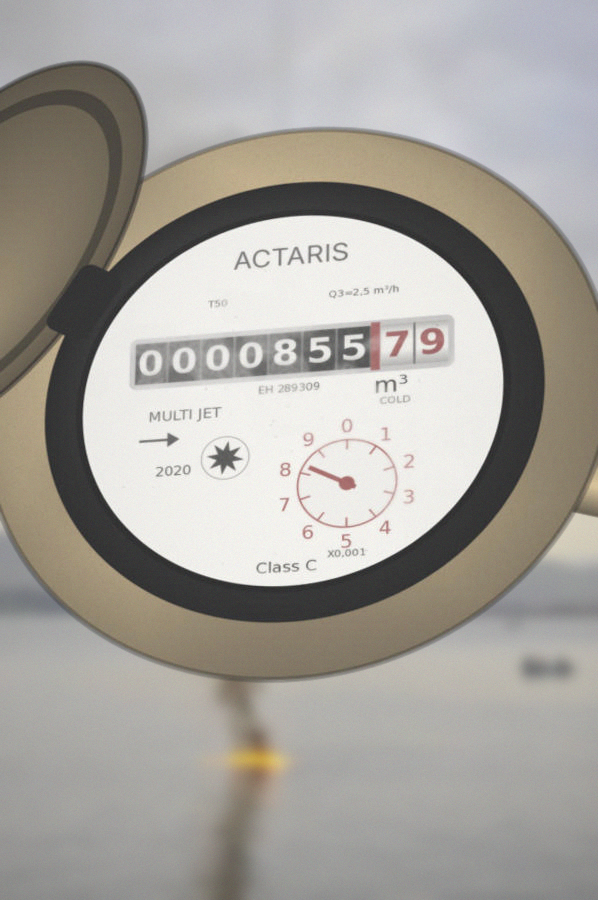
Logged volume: 855.798 m³
